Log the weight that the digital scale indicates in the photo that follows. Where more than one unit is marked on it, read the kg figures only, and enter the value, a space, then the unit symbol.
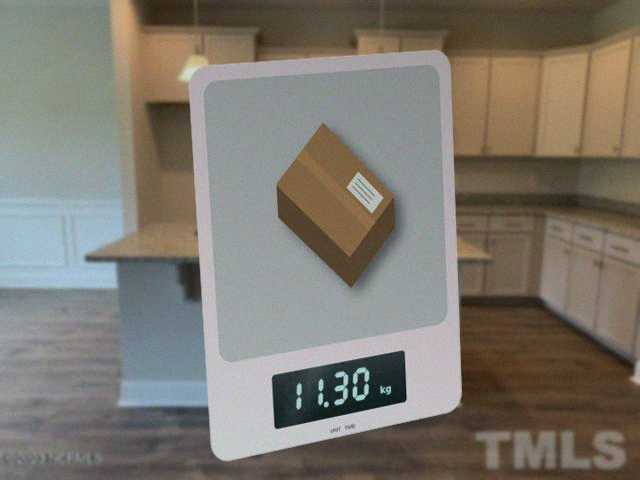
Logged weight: 11.30 kg
